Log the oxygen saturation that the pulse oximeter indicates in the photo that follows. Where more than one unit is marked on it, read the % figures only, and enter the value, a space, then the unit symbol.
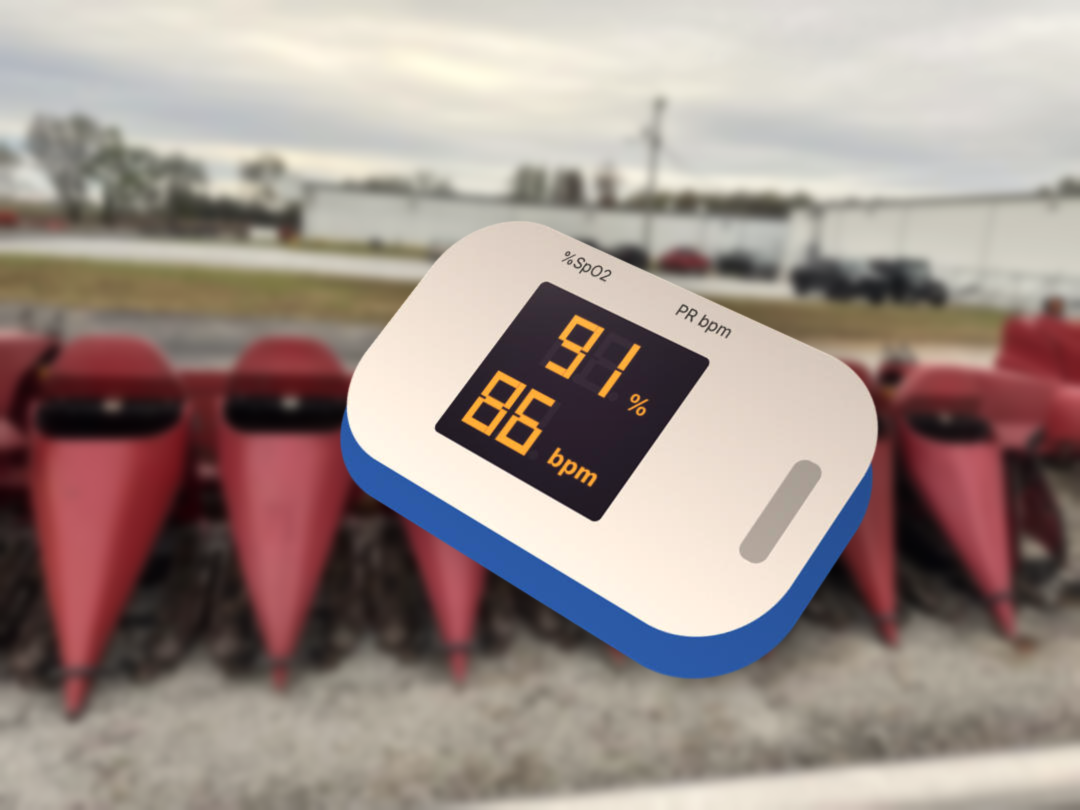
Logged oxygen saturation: 91 %
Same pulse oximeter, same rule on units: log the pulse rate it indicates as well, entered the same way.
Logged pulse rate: 86 bpm
